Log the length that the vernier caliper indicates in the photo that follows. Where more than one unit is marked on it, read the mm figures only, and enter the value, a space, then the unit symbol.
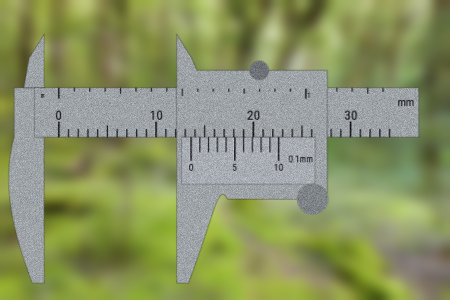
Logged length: 13.6 mm
